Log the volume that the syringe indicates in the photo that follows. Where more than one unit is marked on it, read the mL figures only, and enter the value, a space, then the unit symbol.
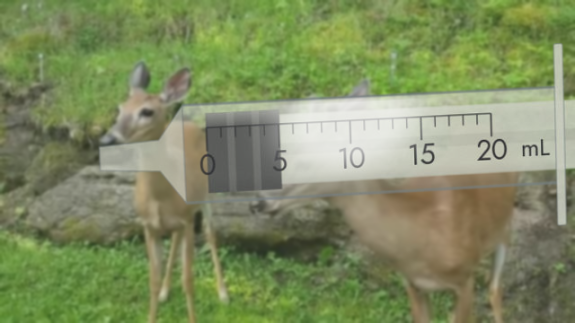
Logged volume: 0 mL
